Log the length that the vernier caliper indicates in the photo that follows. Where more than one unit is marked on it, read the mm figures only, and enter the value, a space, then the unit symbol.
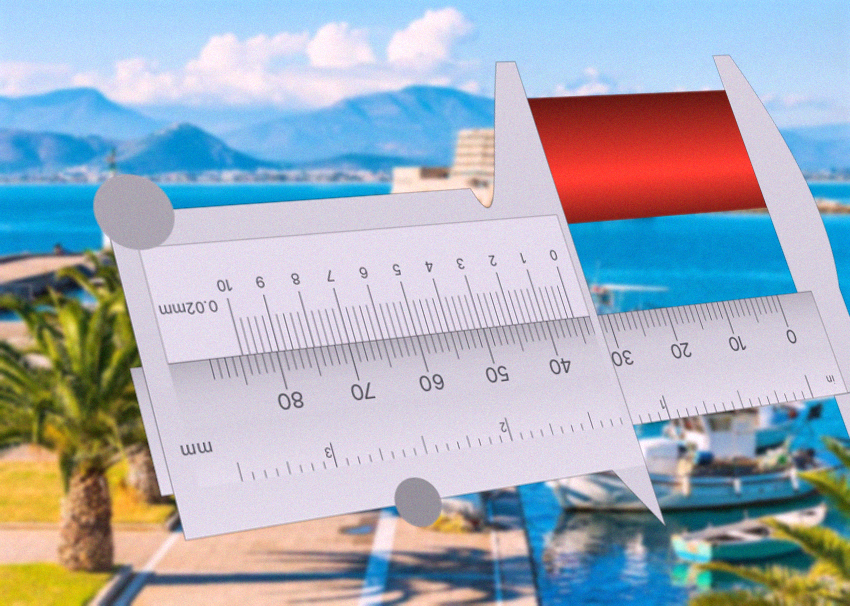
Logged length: 35.6 mm
